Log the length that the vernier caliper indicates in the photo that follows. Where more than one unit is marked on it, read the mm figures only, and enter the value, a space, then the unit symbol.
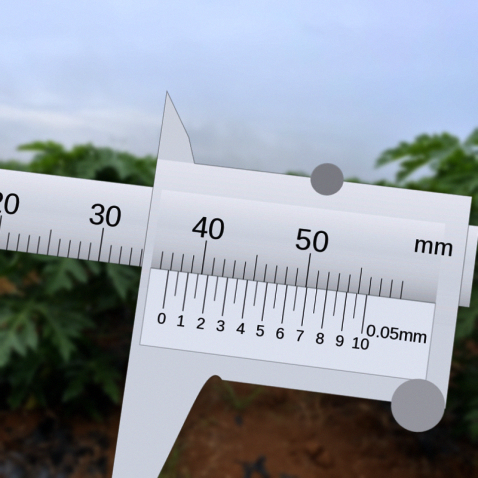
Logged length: 36.8 mm
